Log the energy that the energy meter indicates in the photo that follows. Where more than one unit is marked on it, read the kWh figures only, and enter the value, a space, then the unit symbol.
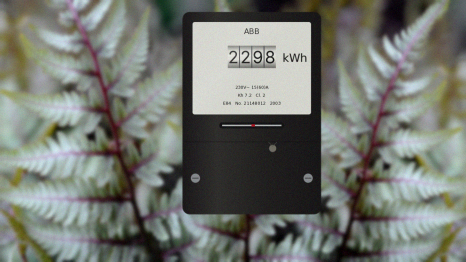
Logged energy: 2298 kWh
